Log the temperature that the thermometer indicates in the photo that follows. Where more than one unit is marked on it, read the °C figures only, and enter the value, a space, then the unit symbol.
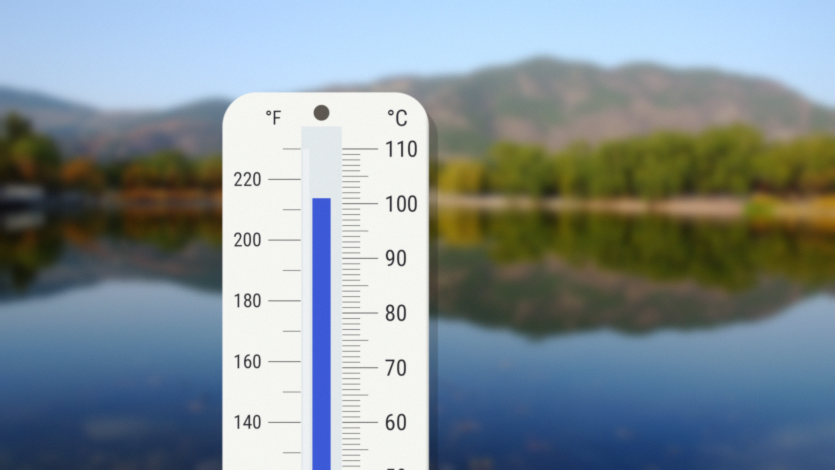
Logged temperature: 101 °C
